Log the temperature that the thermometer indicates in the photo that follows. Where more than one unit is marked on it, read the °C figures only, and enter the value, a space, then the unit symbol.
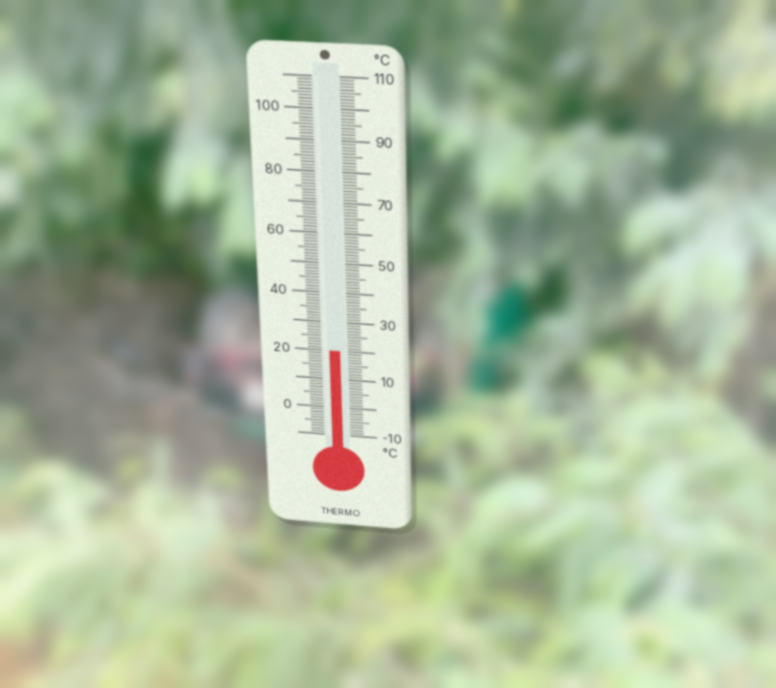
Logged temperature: 20 °C
